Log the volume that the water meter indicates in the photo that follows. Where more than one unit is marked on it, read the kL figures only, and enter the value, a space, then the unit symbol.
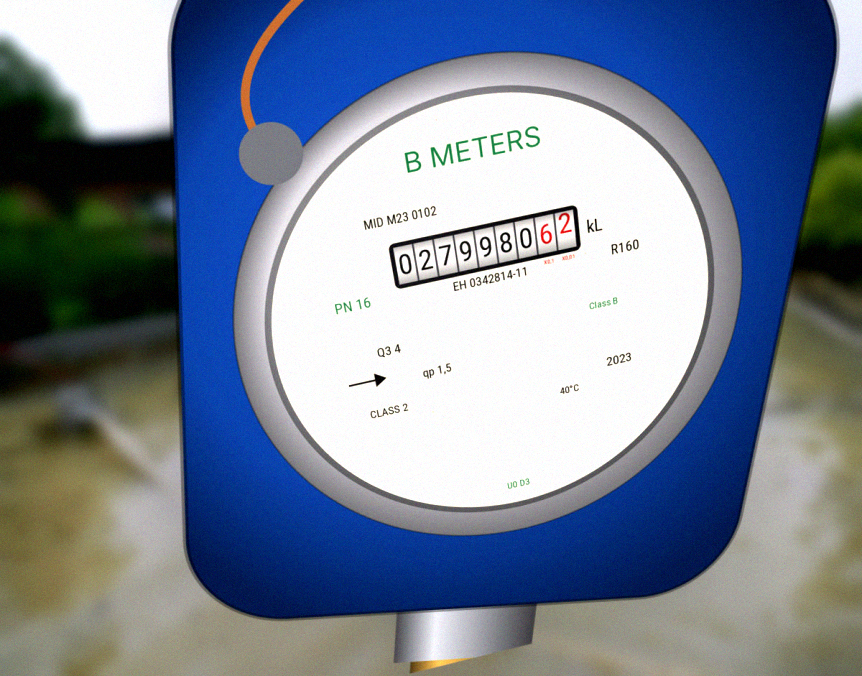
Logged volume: 279980.62 kL
